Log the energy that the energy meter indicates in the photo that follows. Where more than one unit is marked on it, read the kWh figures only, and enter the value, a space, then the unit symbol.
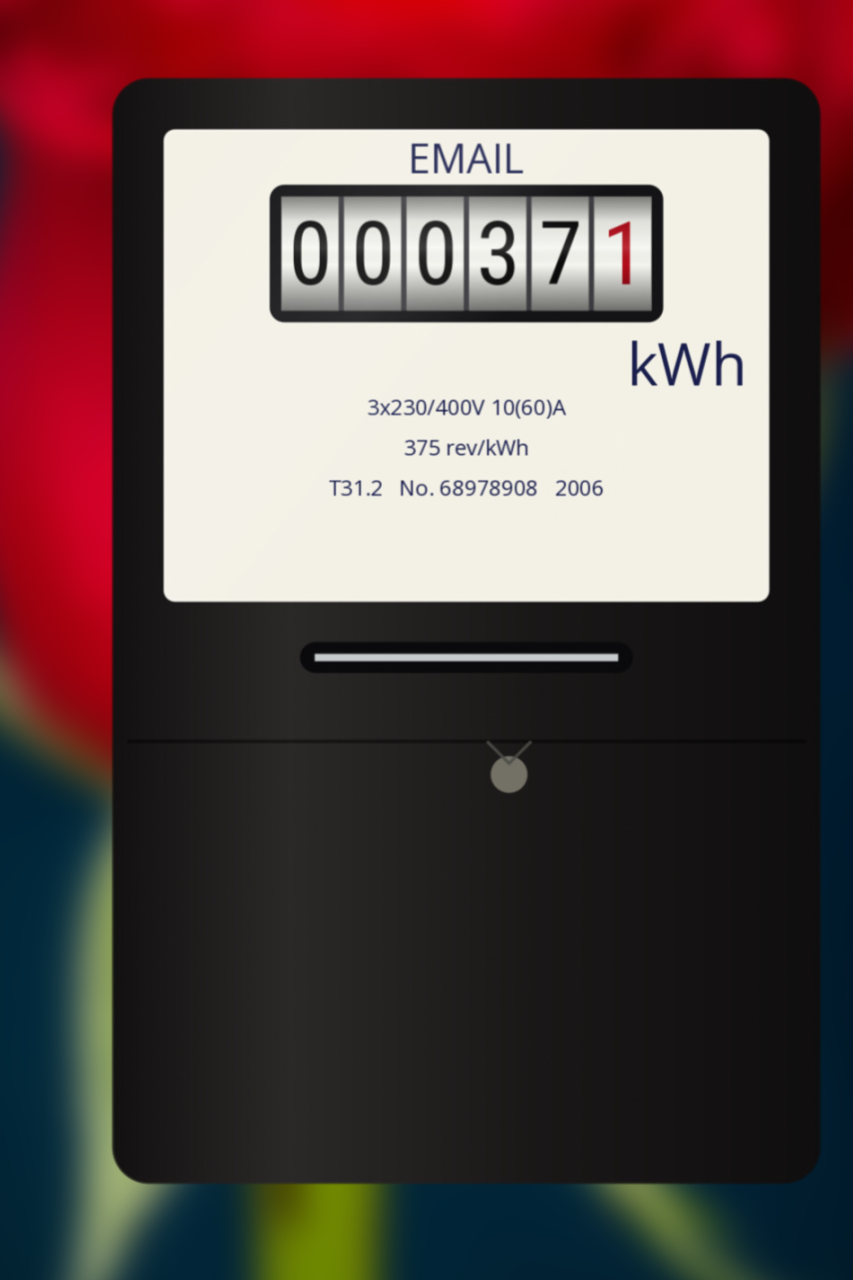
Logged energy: 37.1 kWh
